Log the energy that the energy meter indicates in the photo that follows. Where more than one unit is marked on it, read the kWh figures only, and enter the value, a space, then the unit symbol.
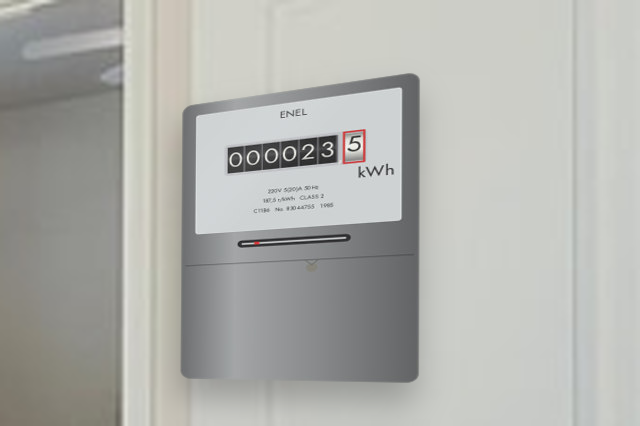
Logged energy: 23.5 kWh
